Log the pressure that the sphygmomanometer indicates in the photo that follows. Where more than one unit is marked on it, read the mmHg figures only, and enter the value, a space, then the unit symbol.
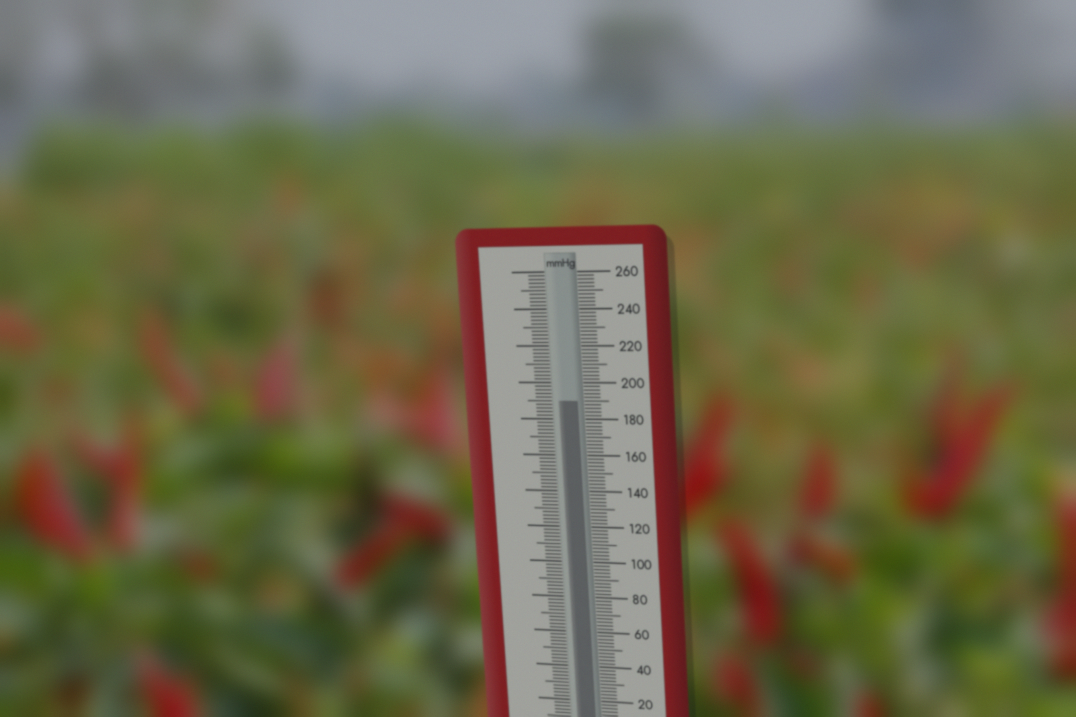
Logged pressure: 190 mmHg
